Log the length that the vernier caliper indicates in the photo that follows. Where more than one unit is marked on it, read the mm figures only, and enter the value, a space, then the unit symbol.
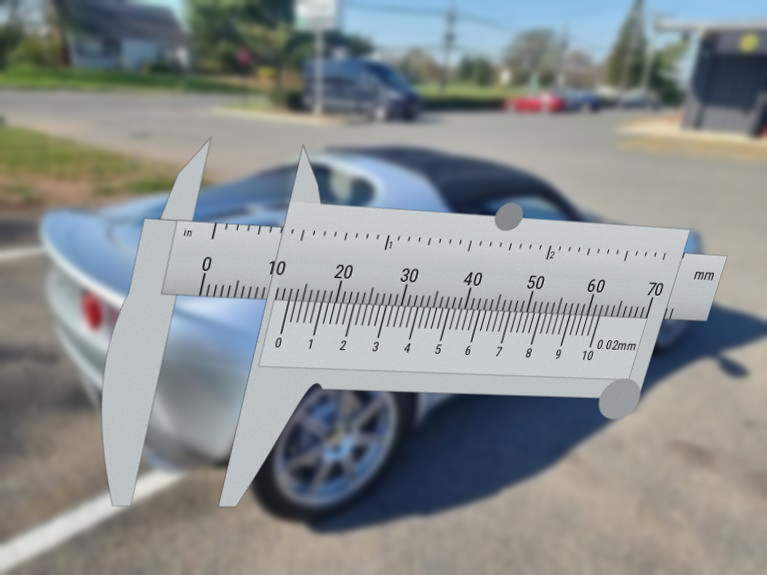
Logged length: 13.0 mm
